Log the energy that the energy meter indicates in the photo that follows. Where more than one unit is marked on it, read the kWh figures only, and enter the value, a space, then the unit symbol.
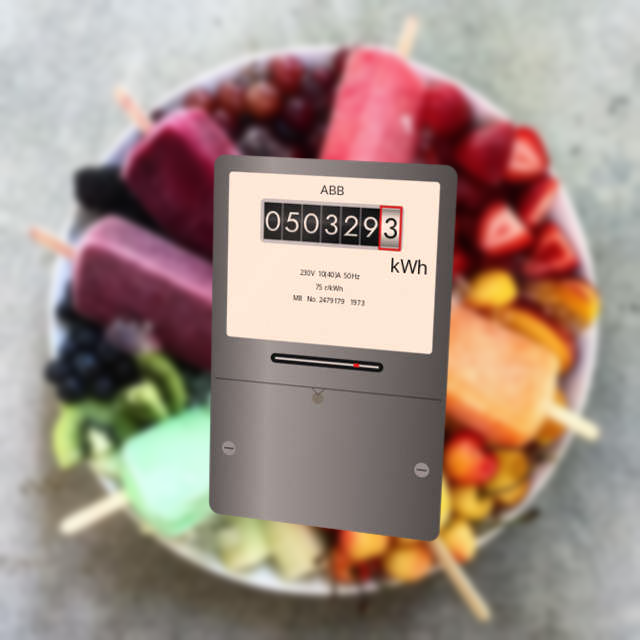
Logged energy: 50329.3 kWh
